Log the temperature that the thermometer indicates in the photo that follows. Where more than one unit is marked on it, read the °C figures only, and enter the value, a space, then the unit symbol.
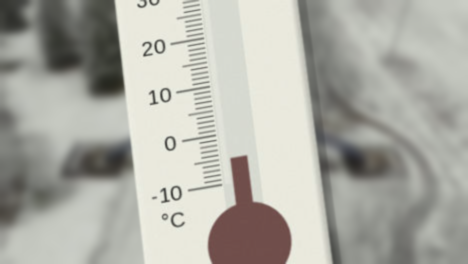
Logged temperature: -5 °C
